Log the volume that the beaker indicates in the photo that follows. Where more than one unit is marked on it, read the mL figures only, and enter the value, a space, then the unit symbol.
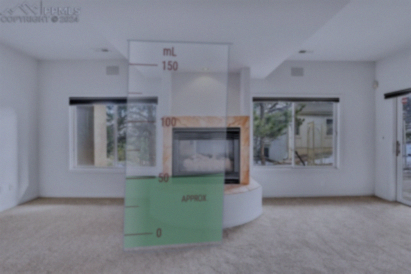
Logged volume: 50 mL
